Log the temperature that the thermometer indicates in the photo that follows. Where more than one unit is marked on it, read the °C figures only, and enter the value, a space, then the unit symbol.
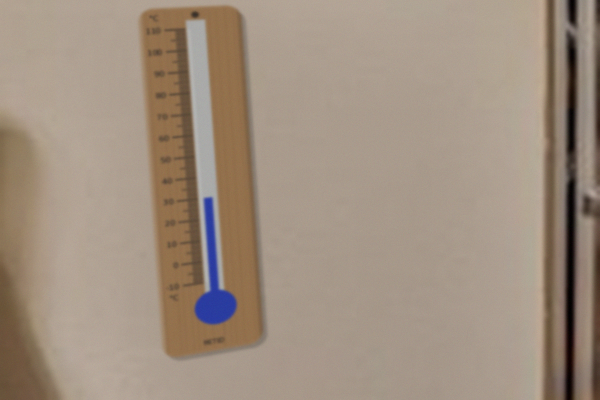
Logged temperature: 30 °C
